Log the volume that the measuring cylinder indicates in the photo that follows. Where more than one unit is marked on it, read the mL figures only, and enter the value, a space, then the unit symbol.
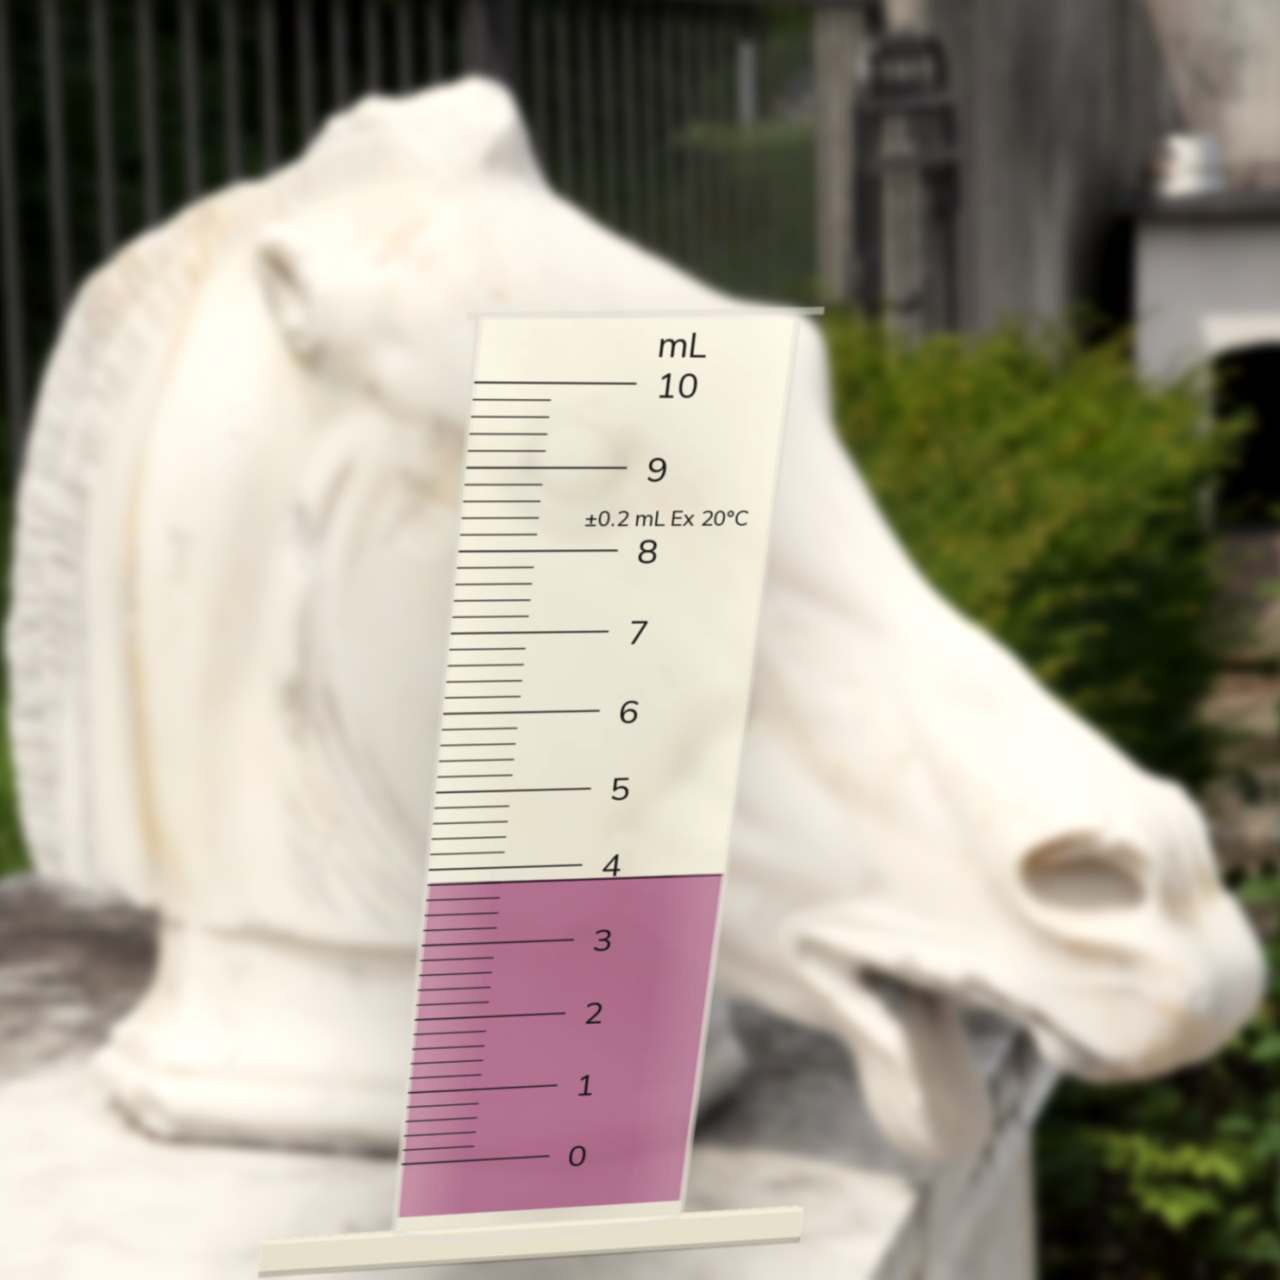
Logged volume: 3.8 mL
